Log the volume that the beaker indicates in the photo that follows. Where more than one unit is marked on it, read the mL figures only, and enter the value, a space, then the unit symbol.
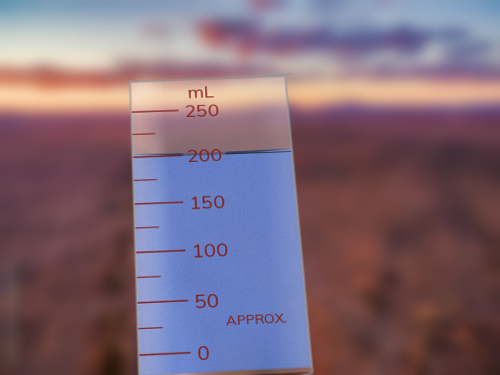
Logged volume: 200 mL
